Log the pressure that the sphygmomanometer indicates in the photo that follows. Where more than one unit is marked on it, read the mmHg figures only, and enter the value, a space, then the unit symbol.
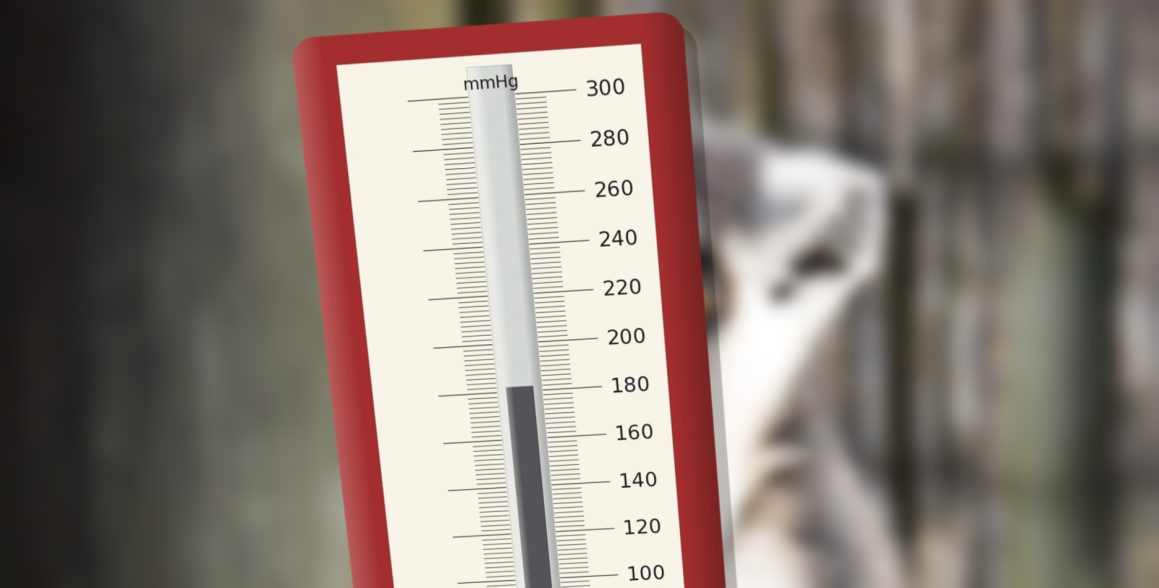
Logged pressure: 182 mmHg
